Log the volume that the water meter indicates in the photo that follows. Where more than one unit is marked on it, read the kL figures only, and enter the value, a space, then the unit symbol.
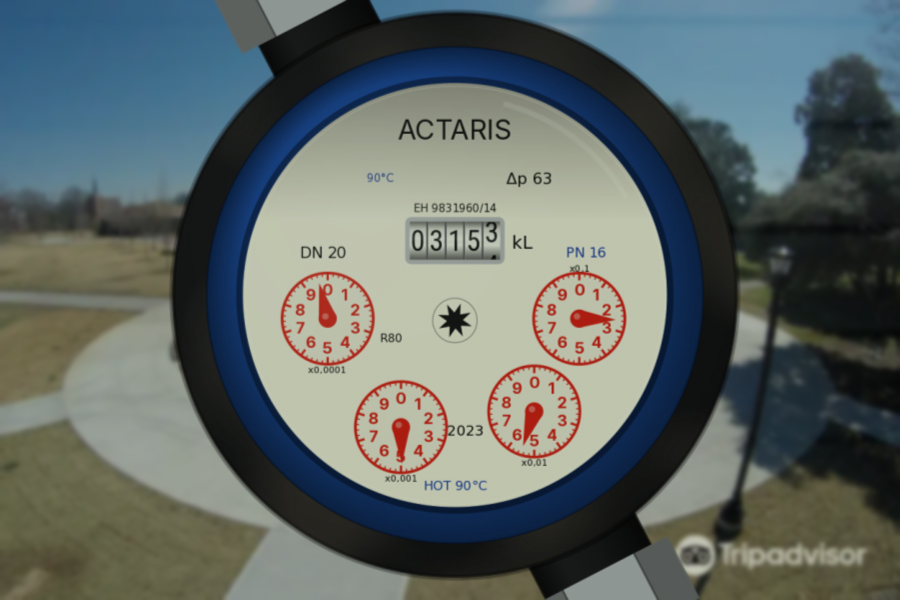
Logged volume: 3153.2549 kL
